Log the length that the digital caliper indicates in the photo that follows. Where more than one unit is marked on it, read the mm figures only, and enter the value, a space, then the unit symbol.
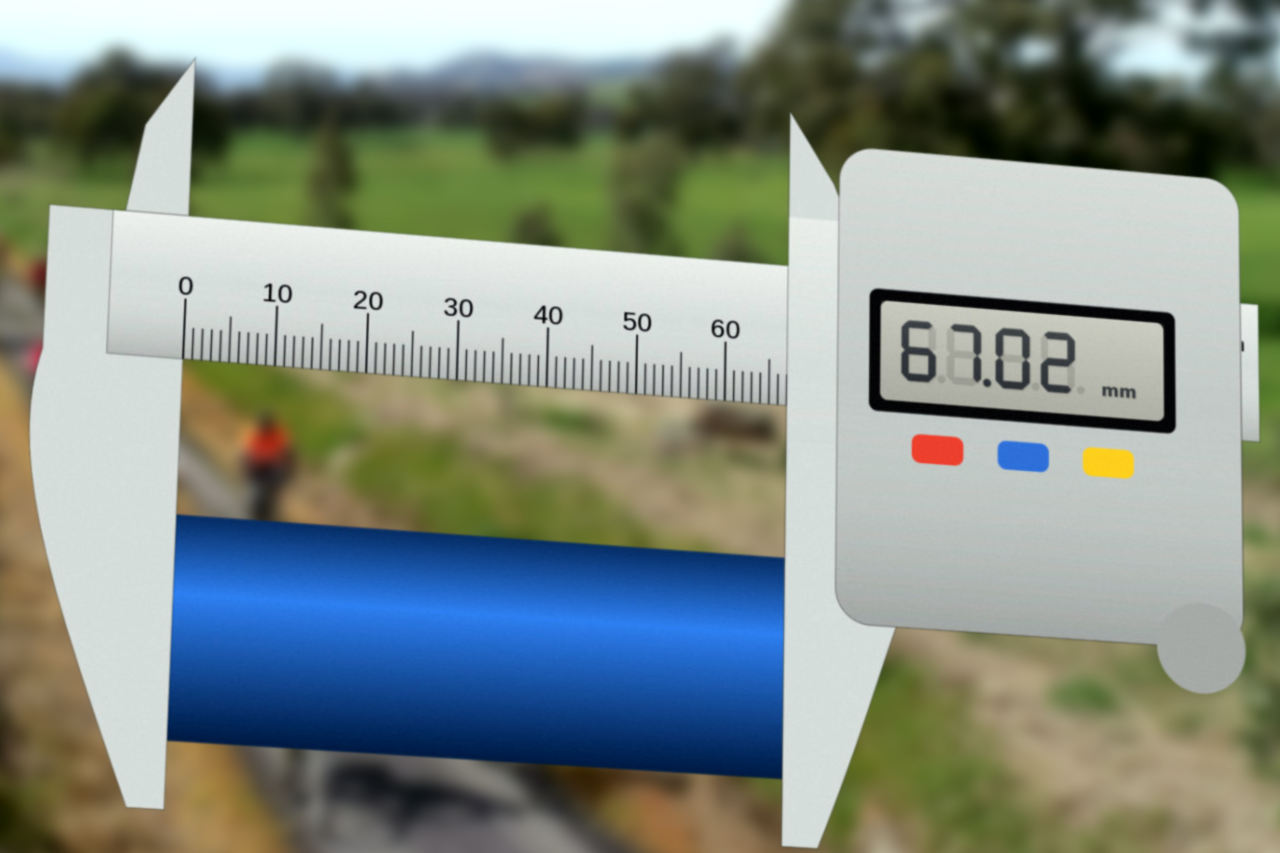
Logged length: 67.02 mm
